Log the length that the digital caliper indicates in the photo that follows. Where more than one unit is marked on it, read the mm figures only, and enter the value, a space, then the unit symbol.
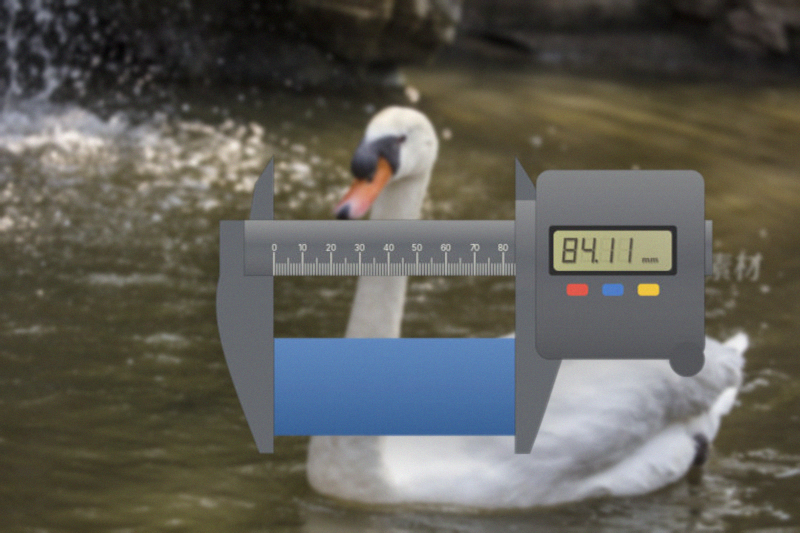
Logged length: 84.11 mm
